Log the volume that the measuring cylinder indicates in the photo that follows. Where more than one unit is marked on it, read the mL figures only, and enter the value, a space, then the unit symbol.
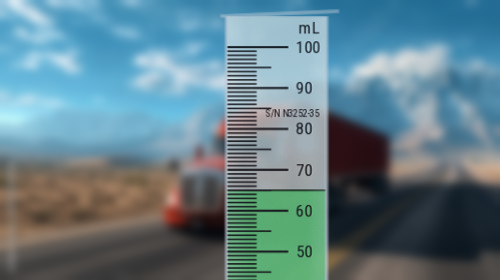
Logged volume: 65 mL
